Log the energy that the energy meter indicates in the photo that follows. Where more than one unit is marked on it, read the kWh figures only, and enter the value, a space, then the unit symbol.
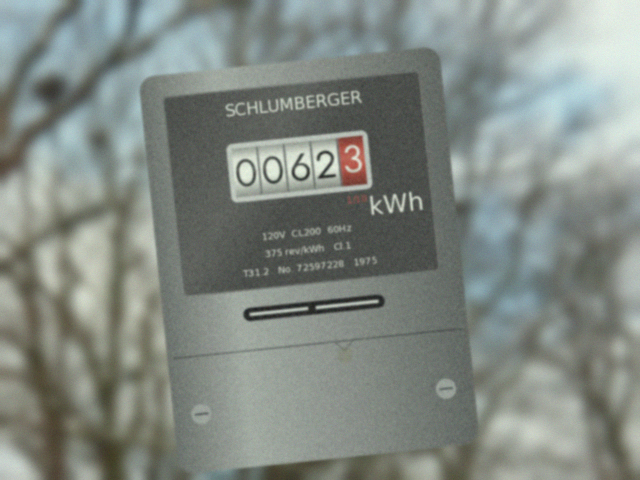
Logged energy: 62.3 kWh
